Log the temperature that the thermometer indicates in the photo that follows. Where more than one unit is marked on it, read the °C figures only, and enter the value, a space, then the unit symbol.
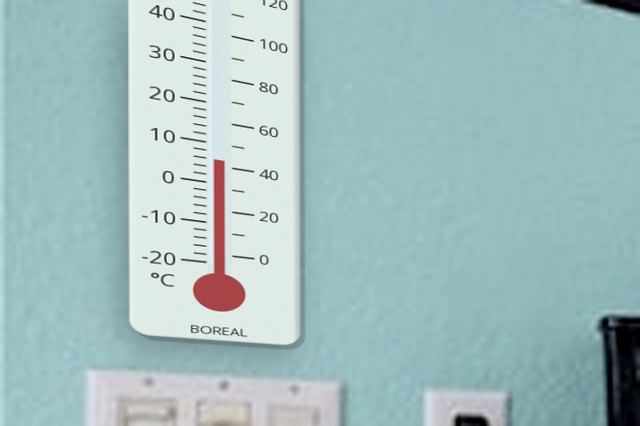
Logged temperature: 6 °C
